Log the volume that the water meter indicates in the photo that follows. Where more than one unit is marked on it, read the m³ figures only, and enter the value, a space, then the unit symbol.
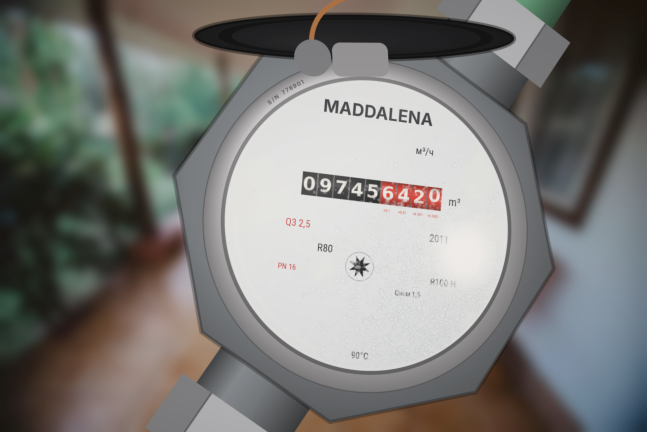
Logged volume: 9745.6420 m³
